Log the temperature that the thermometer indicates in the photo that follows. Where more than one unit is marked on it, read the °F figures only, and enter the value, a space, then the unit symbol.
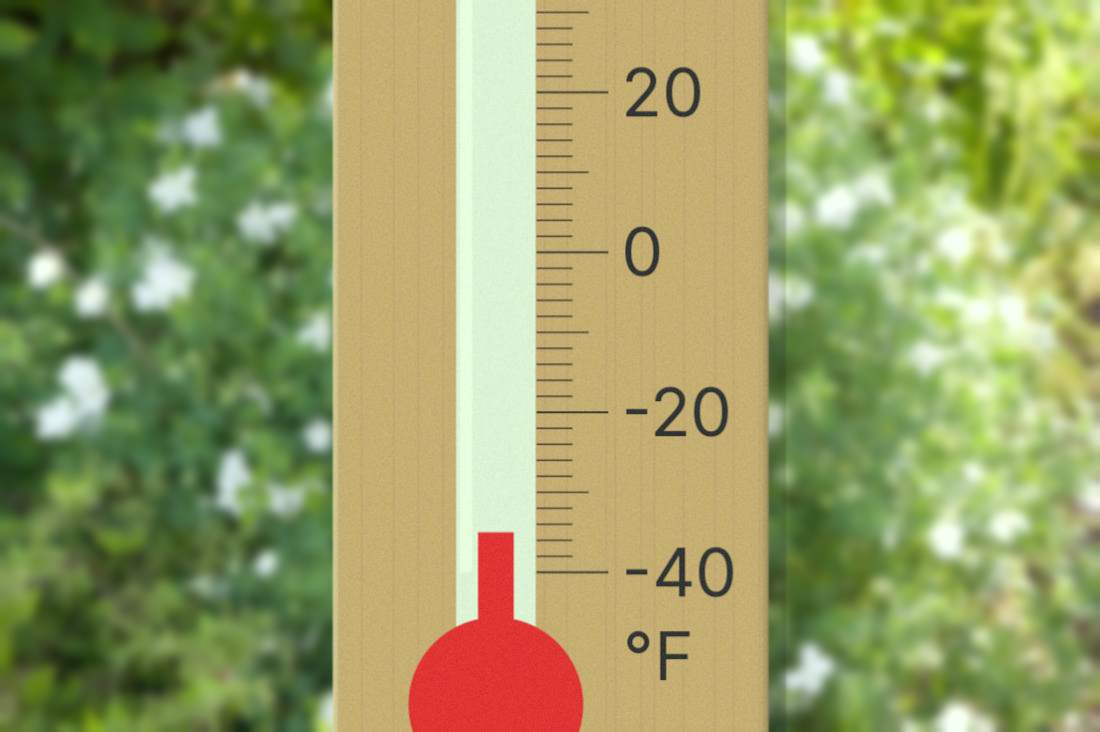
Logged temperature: -35 °F
